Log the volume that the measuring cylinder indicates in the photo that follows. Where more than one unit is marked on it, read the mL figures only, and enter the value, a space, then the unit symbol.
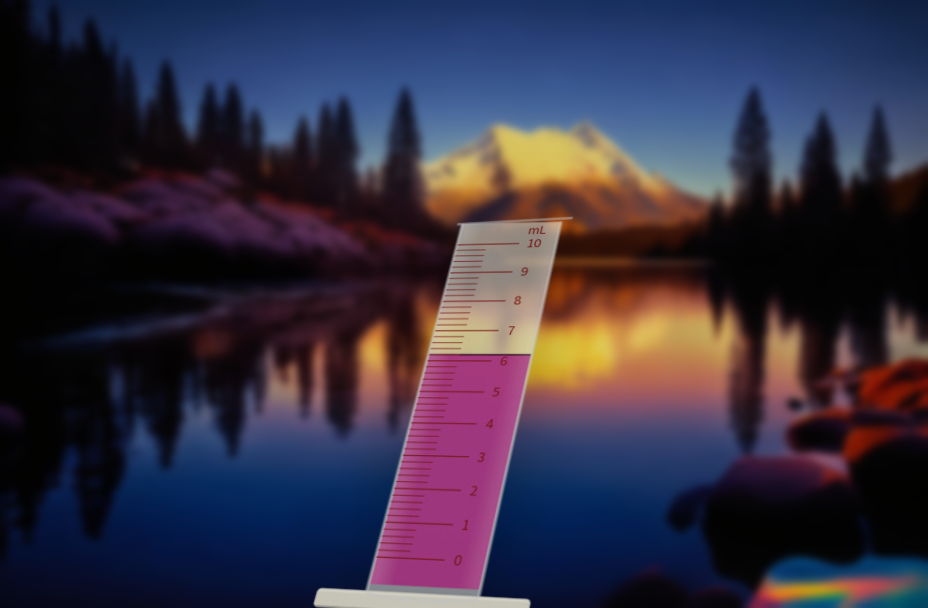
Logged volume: 6.2 mL
